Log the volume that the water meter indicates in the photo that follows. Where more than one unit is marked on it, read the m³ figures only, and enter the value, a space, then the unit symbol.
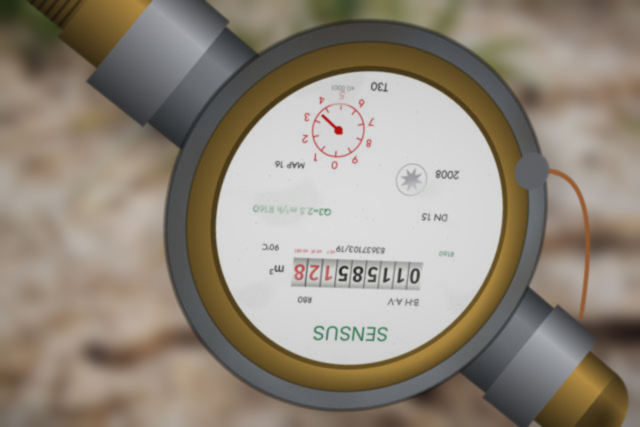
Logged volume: 11585.1283 m³
